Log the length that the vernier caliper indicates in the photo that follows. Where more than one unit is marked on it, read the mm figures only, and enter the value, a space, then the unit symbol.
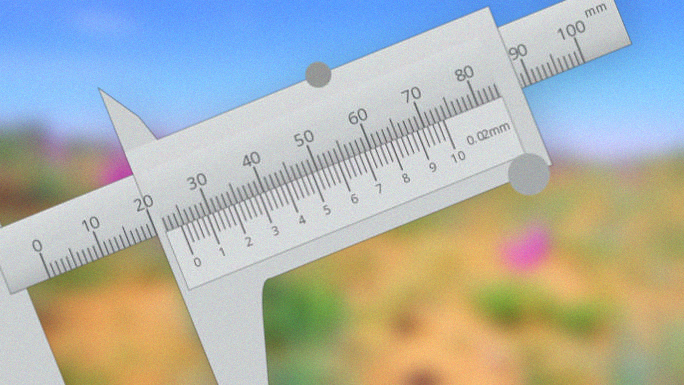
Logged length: 24.5 mm
